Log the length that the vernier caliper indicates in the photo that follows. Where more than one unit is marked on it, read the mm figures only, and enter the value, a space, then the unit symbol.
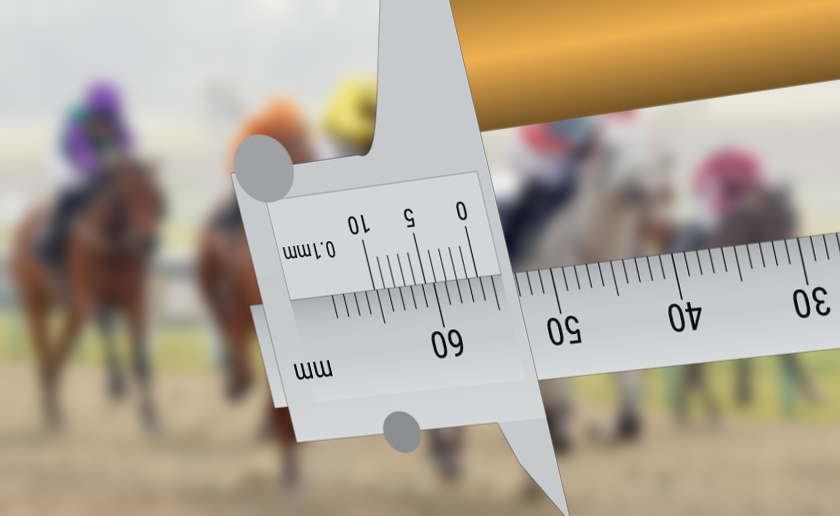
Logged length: 56.2 mm
